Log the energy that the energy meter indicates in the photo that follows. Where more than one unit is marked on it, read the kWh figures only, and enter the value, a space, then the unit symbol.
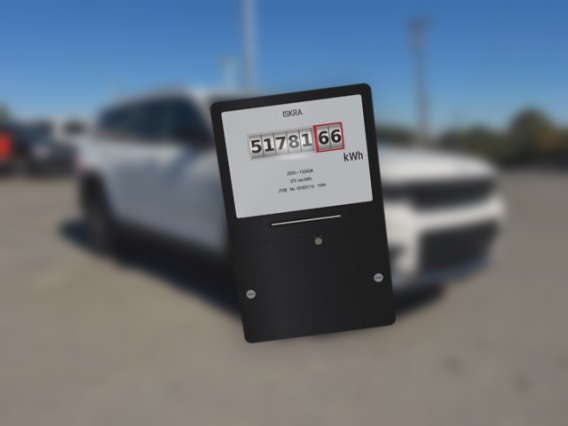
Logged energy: 51781.66 kWh
